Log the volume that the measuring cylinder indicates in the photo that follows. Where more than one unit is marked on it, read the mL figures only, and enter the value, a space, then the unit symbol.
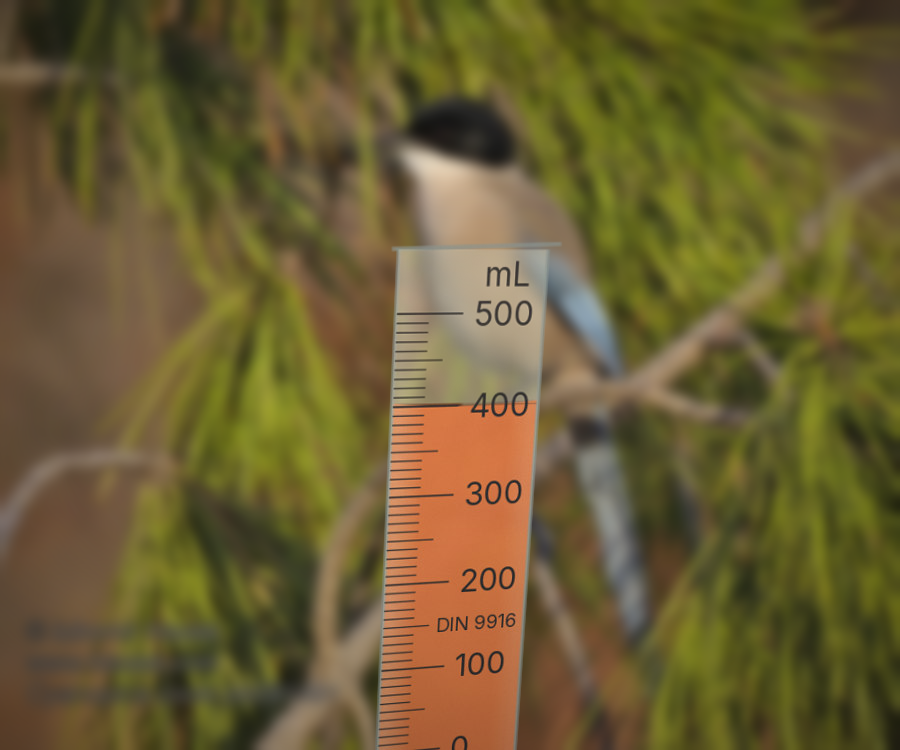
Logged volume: 400 mL
